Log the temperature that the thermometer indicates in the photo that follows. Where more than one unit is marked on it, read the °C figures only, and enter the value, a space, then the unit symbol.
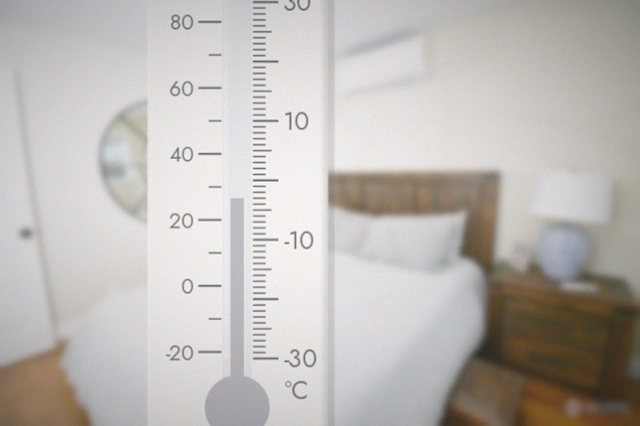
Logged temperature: -3 °C
